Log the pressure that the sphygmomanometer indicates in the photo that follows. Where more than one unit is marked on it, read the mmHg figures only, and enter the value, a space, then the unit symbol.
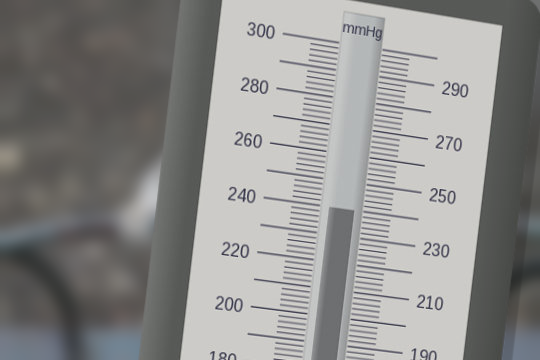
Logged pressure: 240 mmHg
